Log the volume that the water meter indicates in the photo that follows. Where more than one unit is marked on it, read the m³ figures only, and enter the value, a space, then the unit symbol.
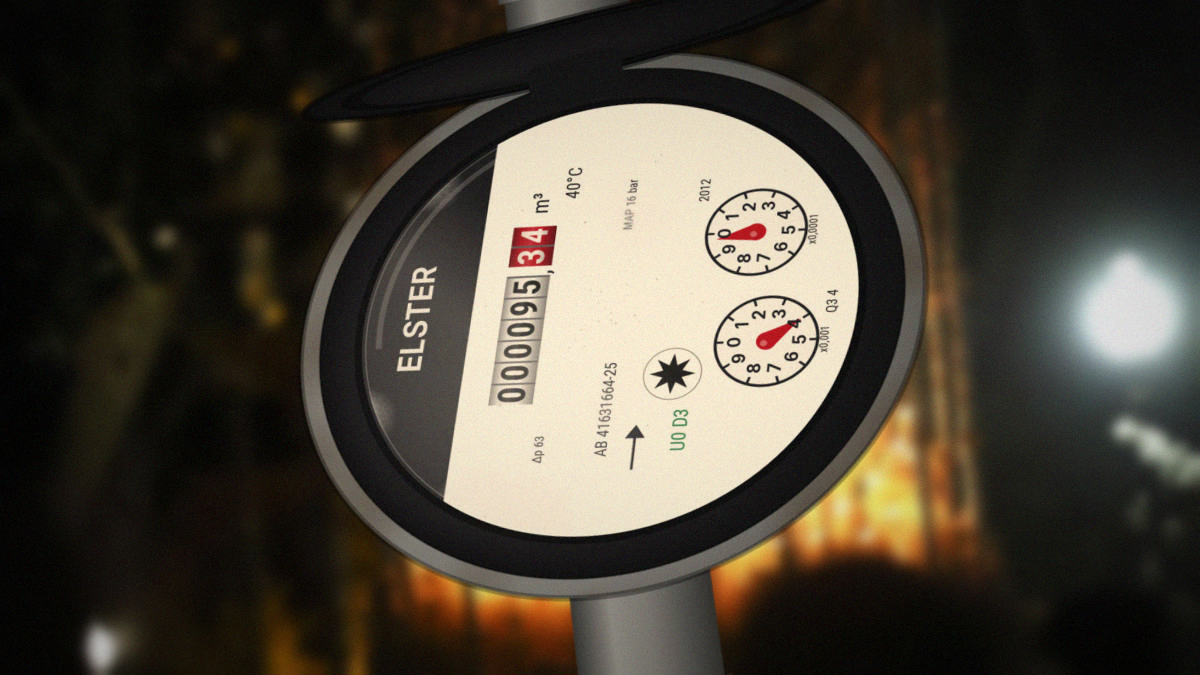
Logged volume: 95.3439 m³
